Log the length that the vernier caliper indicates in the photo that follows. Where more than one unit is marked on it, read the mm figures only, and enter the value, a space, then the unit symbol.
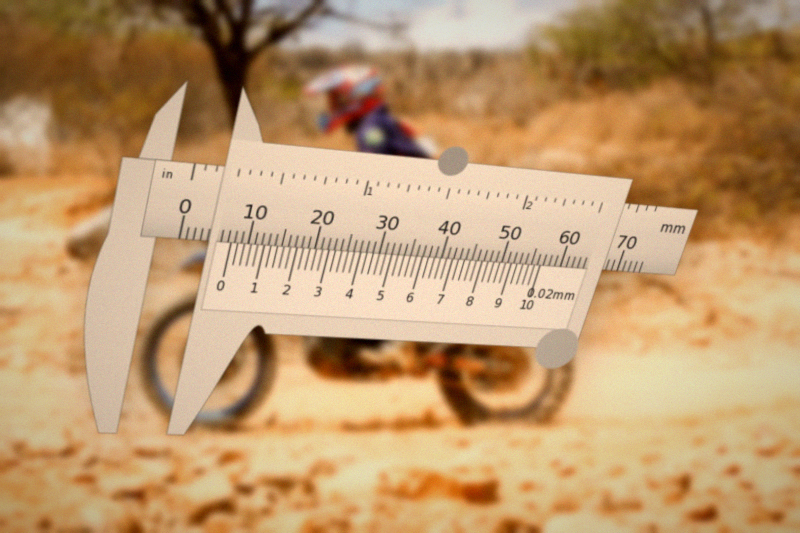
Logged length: 7.5 mm
